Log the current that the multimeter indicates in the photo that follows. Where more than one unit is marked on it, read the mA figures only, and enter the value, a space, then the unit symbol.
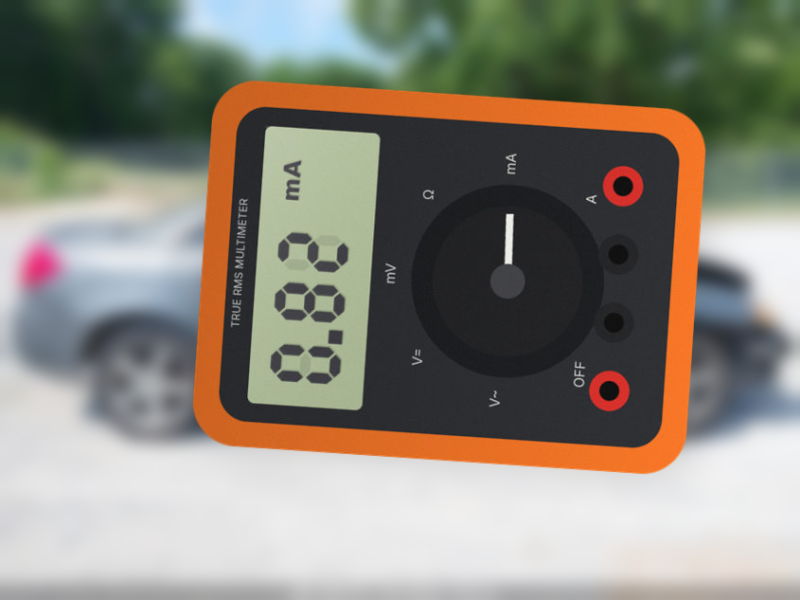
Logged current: 0.82 mA
